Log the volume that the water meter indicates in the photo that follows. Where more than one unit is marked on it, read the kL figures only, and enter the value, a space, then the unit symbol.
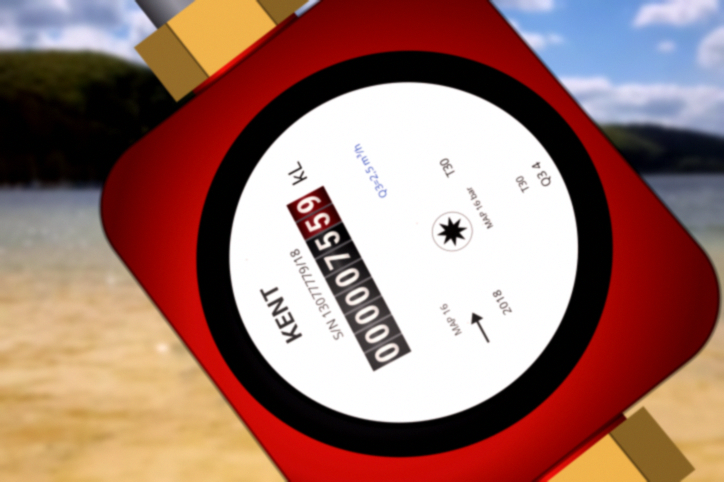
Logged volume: 75.59 kL
